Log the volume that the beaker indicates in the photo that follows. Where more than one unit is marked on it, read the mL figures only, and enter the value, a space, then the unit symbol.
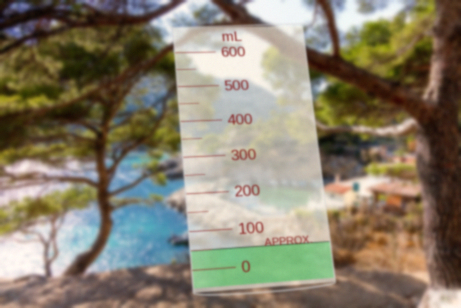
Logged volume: 50 mL
